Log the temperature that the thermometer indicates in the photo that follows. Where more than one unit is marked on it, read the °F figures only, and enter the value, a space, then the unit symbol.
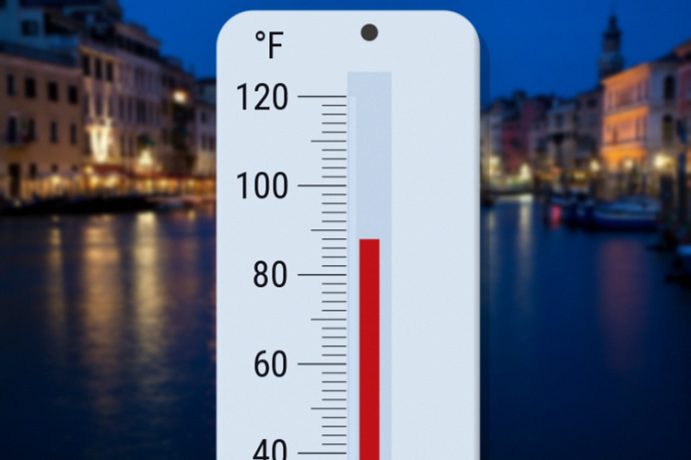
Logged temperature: 88 °F
